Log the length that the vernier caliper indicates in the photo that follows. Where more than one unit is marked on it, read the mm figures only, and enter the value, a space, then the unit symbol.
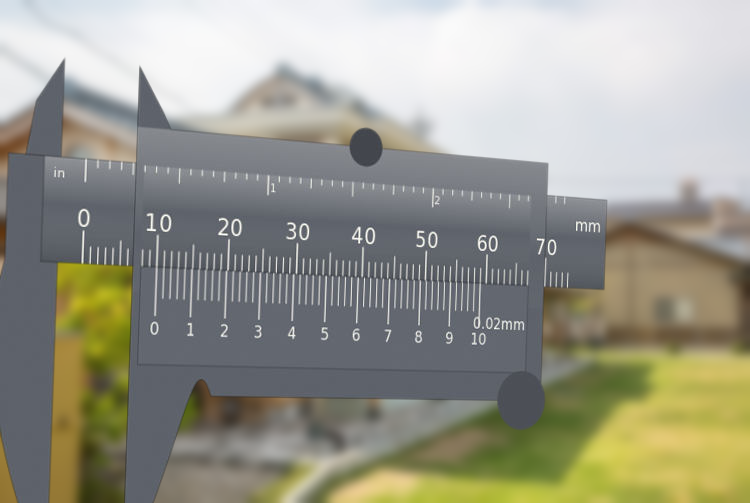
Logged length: 10.0 mm
